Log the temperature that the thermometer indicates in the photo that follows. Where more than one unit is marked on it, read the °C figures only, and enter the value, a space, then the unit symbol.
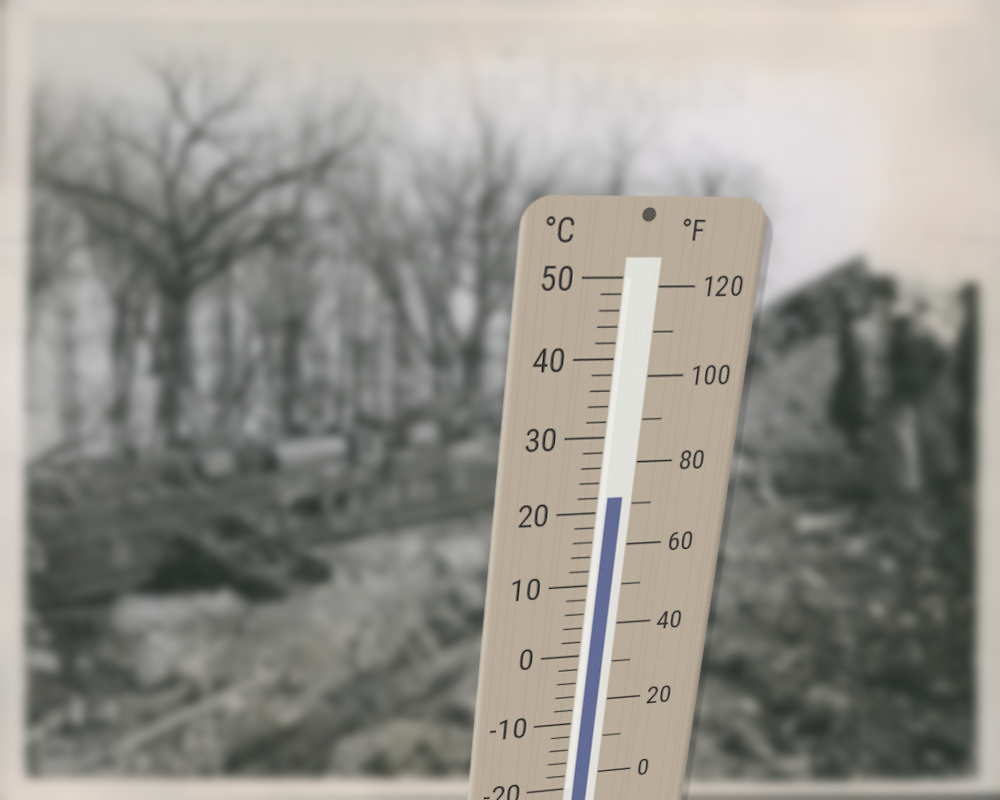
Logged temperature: 22 °C
